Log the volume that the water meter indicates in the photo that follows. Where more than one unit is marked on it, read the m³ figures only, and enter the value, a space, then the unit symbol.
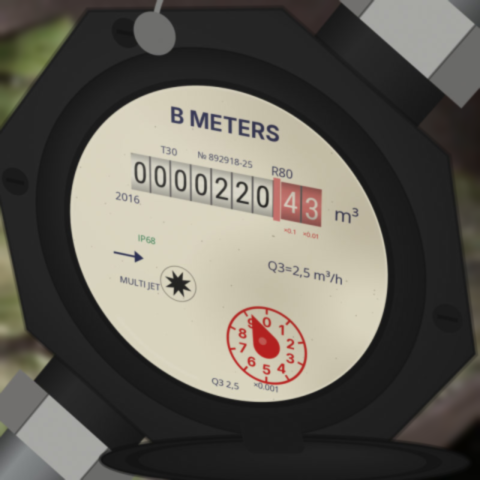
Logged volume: 220.429 m³
